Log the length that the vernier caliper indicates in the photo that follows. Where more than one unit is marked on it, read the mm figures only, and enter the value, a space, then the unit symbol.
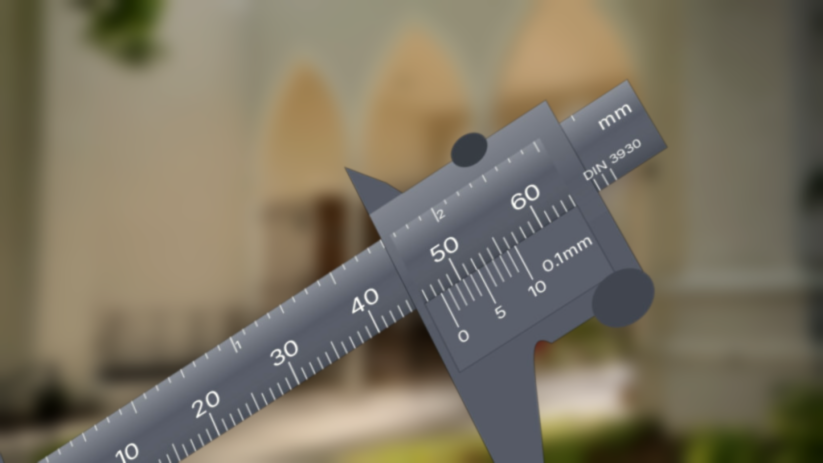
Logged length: 47.6 mm
